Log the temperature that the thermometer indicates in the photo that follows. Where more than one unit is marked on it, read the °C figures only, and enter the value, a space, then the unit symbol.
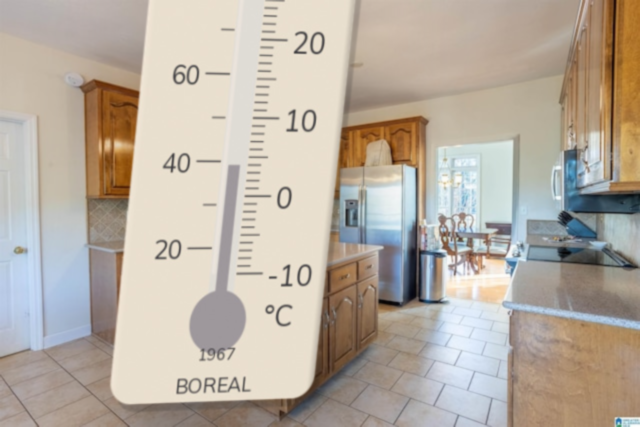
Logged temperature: 4 °C
